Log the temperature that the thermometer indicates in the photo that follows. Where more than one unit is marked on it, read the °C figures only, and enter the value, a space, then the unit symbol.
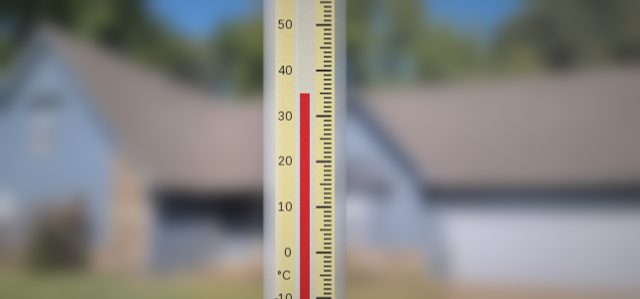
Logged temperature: 35 °C
